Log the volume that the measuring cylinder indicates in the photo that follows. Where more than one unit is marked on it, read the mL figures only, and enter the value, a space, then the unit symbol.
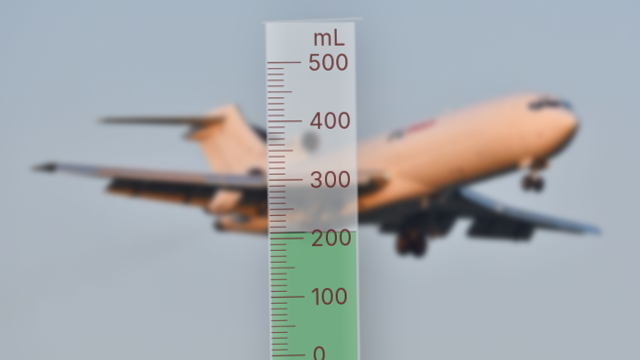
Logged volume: 210 mL
